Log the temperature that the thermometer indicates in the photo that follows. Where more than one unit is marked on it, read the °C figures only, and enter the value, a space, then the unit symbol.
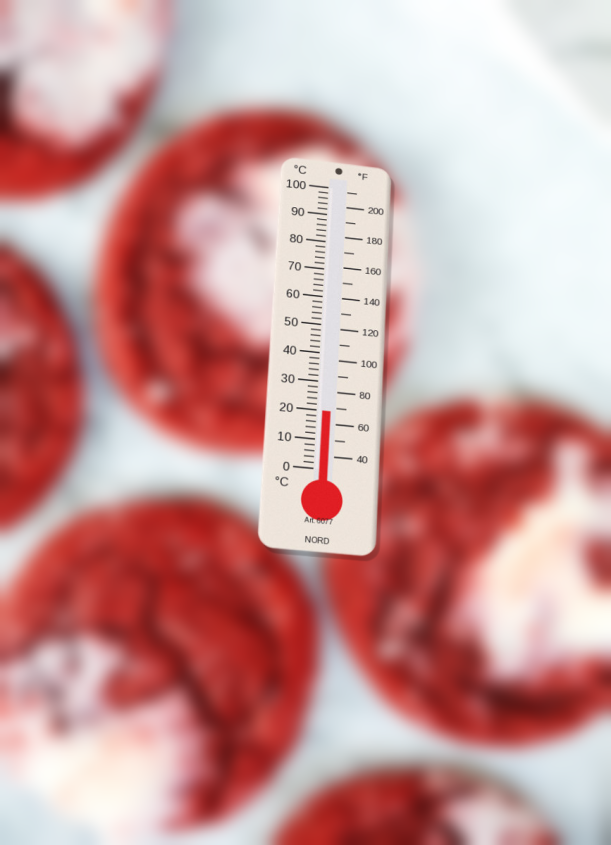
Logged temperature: 20 °C
